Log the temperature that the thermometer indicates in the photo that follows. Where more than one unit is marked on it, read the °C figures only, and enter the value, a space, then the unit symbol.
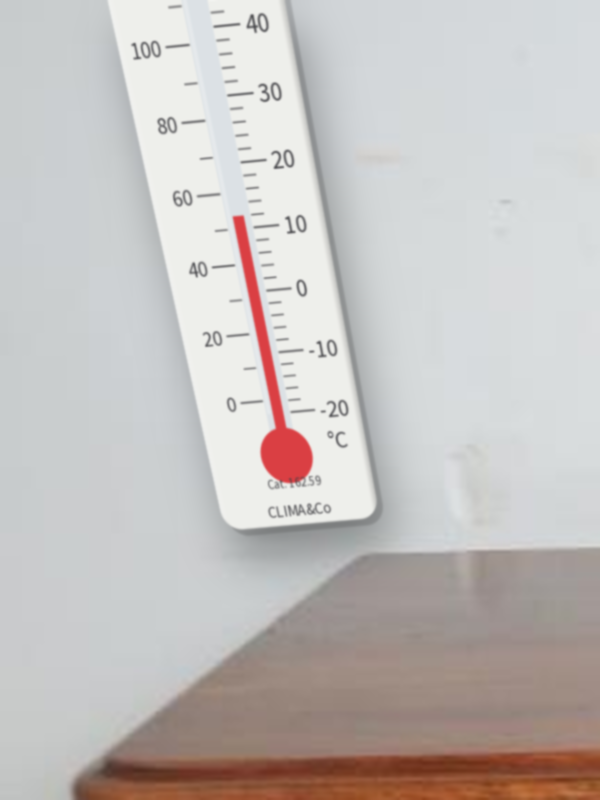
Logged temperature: 12 °C
